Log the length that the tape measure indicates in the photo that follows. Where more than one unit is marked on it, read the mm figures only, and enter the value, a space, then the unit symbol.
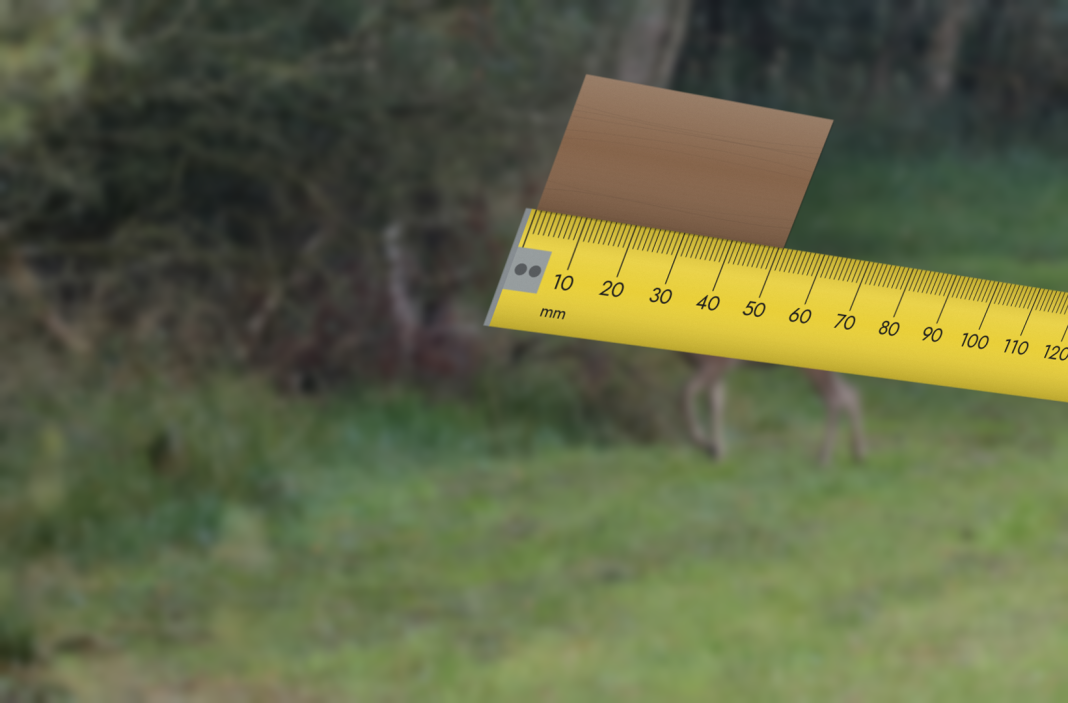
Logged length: 51 mm
